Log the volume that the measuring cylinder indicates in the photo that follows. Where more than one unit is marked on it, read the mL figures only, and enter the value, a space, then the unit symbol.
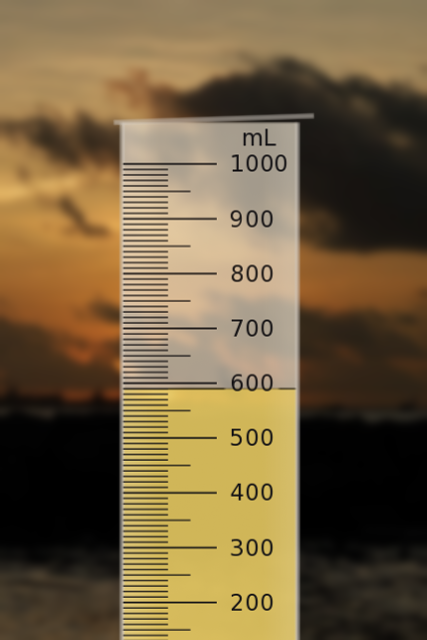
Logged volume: 590 mL
